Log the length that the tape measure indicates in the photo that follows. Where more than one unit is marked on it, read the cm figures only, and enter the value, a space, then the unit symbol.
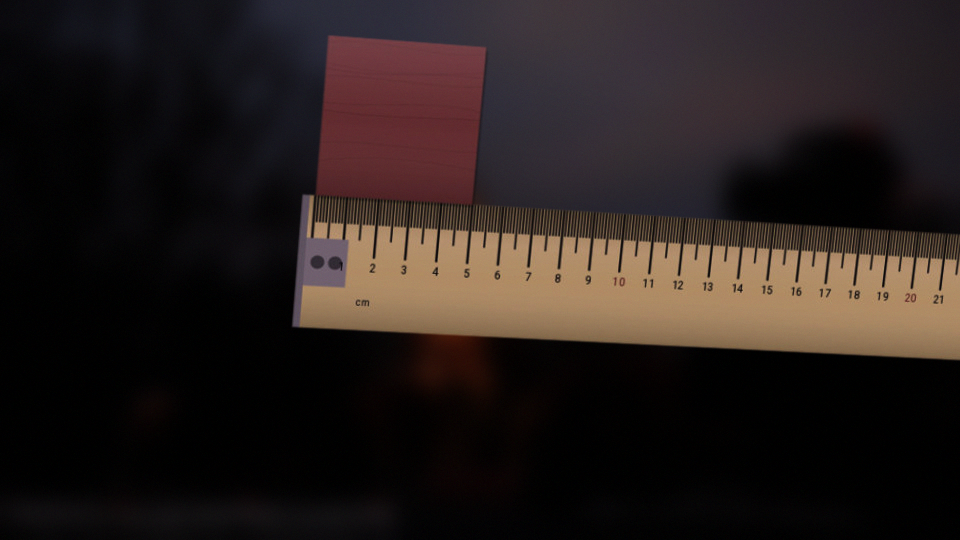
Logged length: 5 cm
